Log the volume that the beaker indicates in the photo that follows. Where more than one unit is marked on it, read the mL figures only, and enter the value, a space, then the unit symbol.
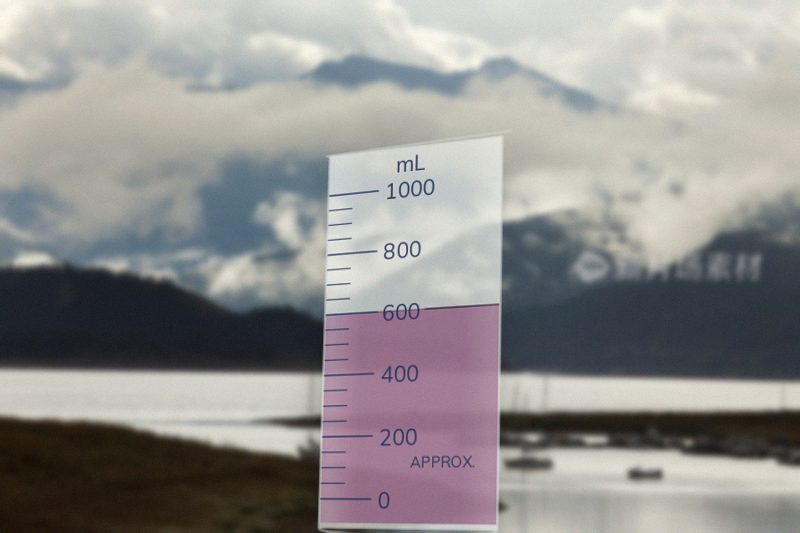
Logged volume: 600 mL
